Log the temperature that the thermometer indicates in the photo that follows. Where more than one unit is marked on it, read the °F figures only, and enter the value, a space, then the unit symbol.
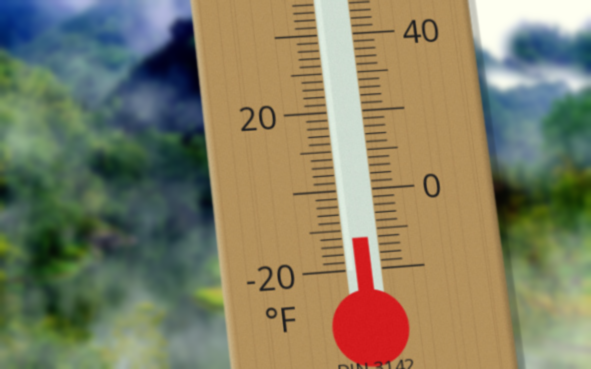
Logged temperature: -12 °F
